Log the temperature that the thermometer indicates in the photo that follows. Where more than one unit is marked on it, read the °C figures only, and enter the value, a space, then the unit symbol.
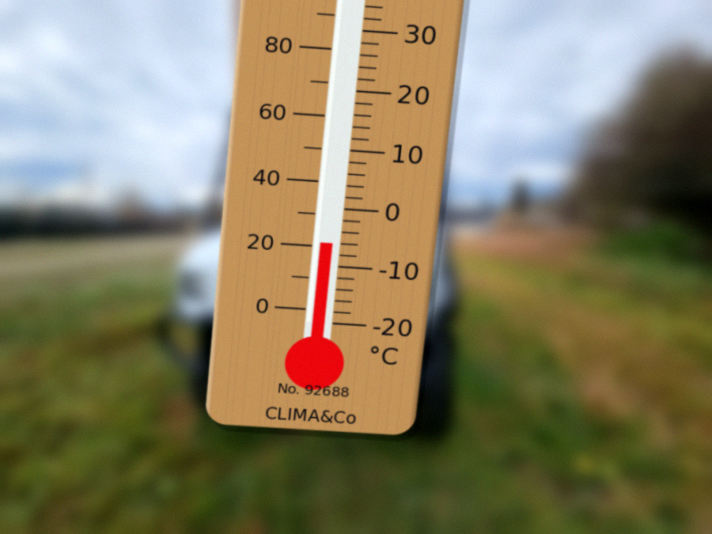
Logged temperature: -6 °C
